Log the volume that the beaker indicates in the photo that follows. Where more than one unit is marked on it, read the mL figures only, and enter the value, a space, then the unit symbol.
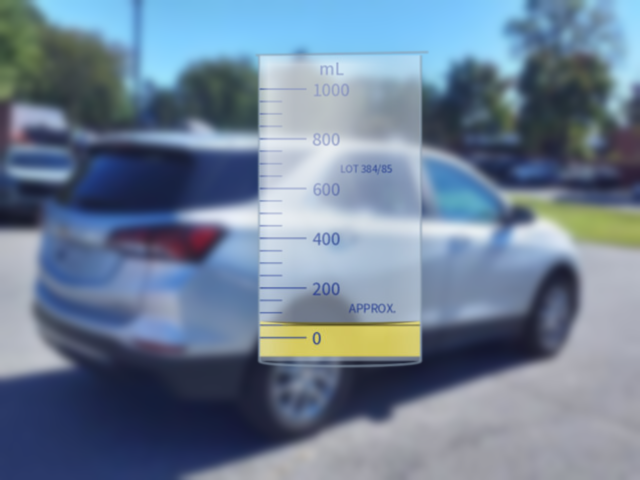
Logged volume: 50 mL
